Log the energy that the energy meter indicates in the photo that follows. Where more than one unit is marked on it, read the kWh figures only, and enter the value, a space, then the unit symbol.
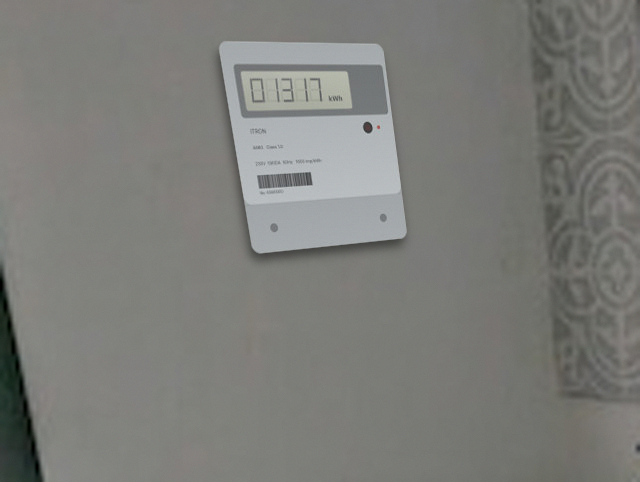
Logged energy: 1317 kWh
